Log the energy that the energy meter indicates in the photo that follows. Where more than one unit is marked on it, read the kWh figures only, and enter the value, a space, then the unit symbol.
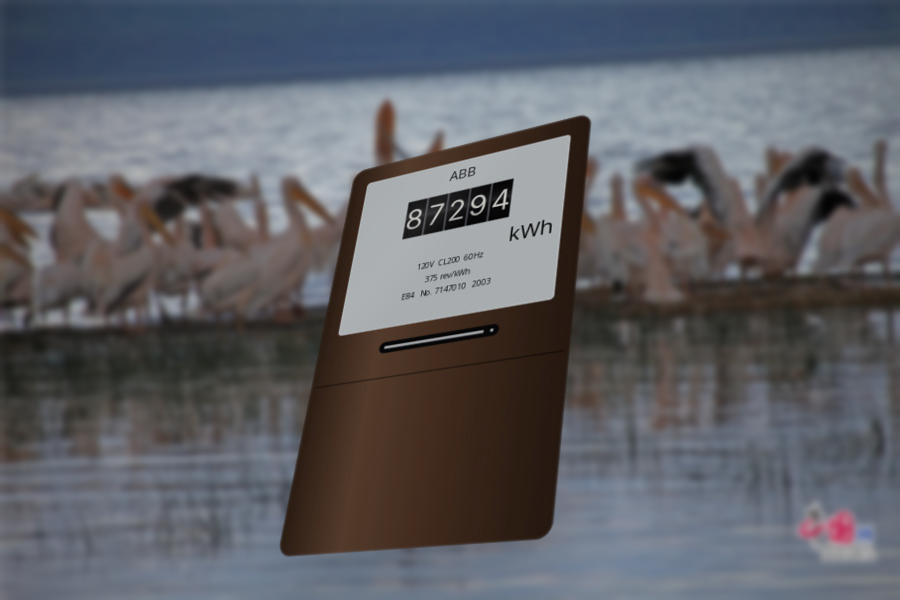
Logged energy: 87294 kWh
